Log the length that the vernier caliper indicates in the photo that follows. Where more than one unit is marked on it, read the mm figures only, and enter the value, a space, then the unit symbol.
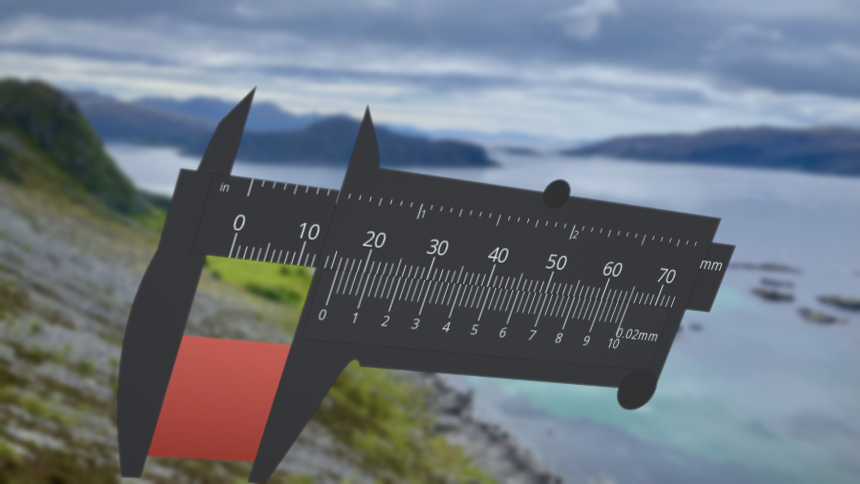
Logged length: 16.0 mm
